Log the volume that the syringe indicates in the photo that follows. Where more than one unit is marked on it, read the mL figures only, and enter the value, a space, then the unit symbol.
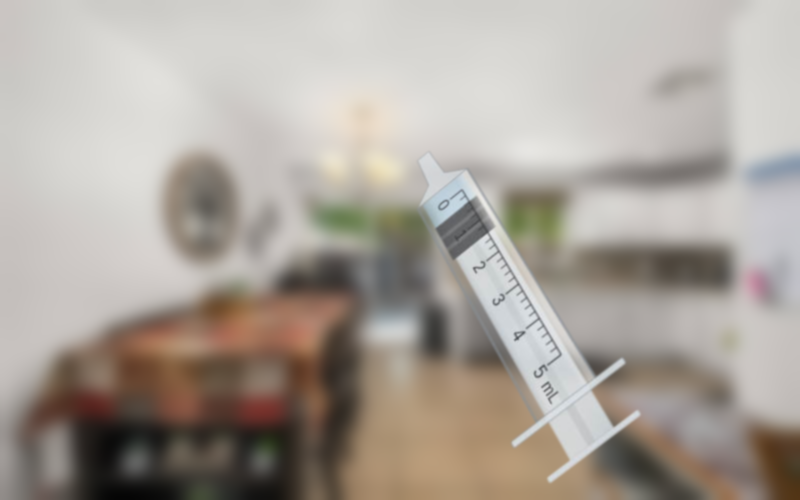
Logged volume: 0.4 mL
